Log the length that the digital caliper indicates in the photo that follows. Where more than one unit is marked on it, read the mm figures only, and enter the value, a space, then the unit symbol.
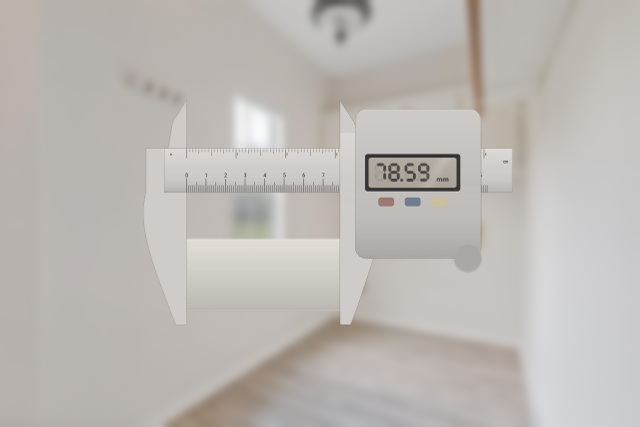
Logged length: 78.59 mm
